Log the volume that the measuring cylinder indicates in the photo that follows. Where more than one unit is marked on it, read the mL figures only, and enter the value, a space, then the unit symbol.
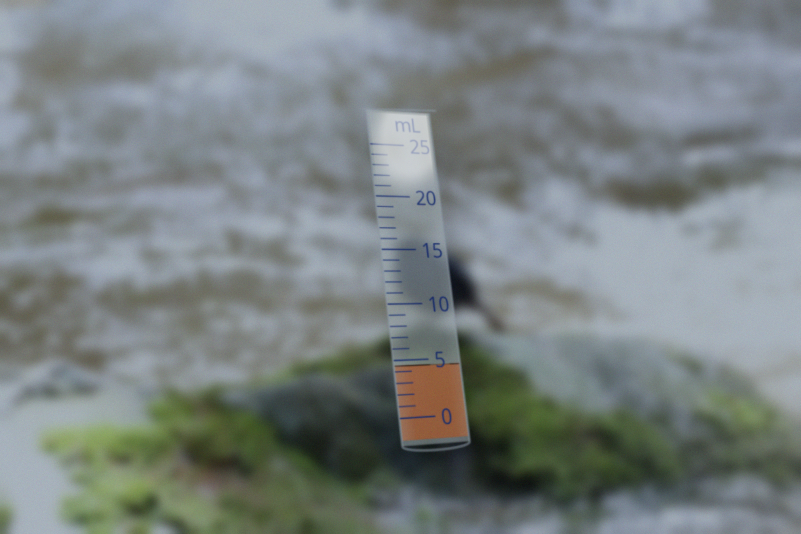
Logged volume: 4.5 mL
